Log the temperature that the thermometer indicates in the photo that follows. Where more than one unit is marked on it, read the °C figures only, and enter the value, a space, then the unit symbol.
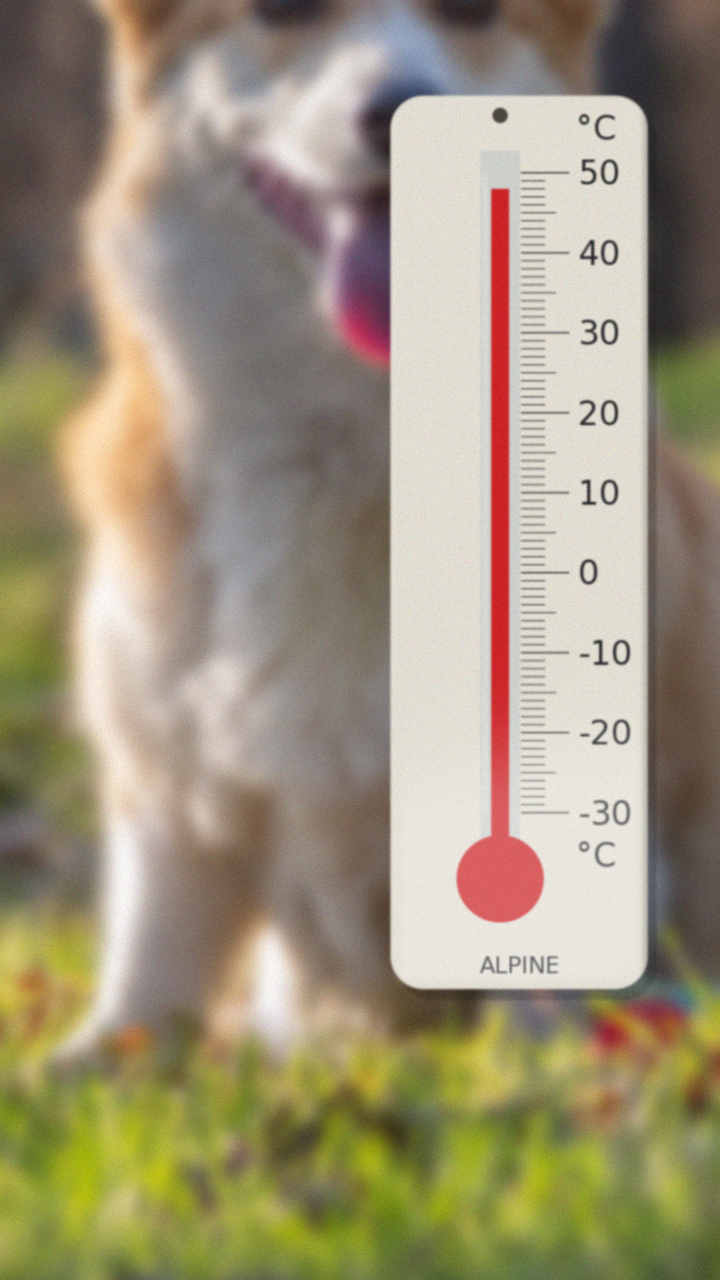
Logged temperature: 48 °C
